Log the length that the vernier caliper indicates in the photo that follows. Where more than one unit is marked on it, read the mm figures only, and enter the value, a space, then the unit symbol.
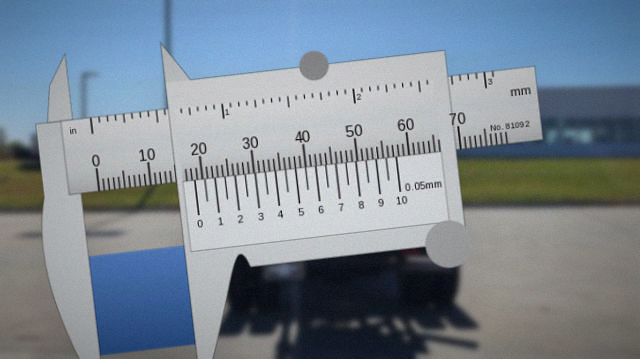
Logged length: 18.5 mm
